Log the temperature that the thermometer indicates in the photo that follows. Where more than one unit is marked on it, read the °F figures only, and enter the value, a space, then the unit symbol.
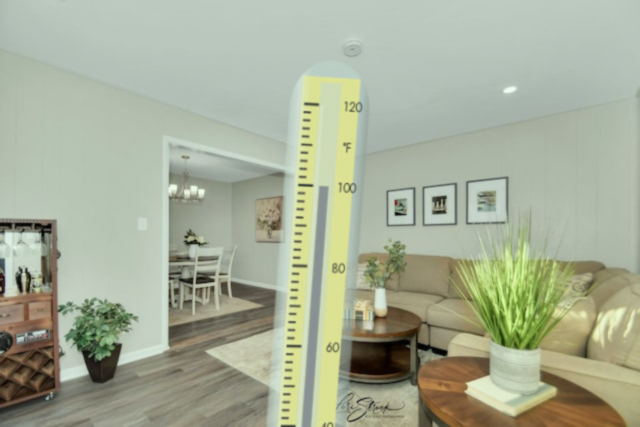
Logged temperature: 100 °F
